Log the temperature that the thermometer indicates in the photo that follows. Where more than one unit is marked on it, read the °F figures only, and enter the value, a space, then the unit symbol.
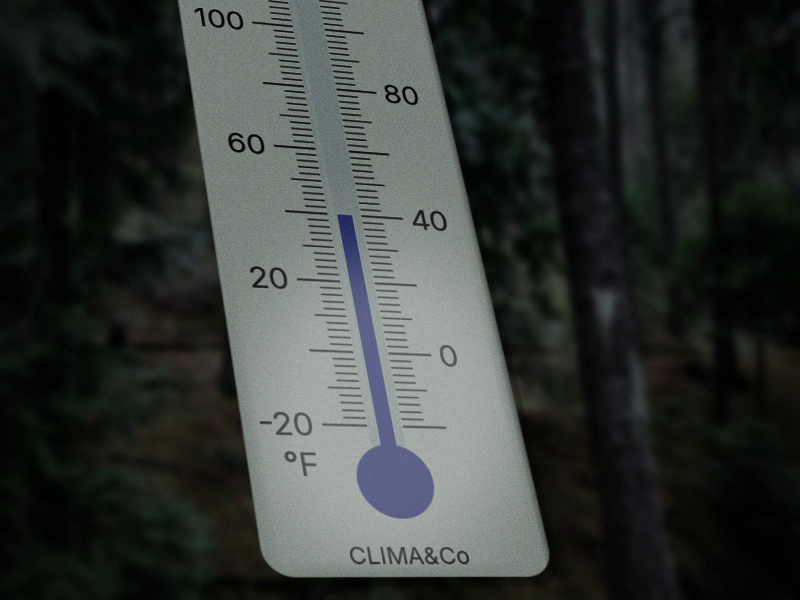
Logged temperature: 40 °F
